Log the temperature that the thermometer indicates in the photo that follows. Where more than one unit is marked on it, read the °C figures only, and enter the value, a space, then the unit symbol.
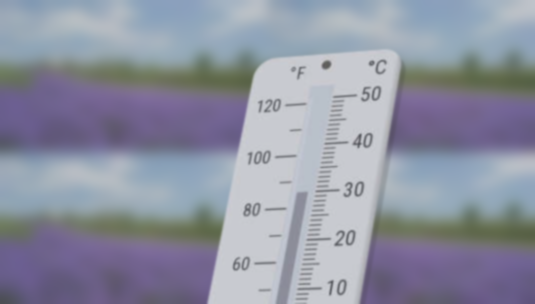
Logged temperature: 30 °C
